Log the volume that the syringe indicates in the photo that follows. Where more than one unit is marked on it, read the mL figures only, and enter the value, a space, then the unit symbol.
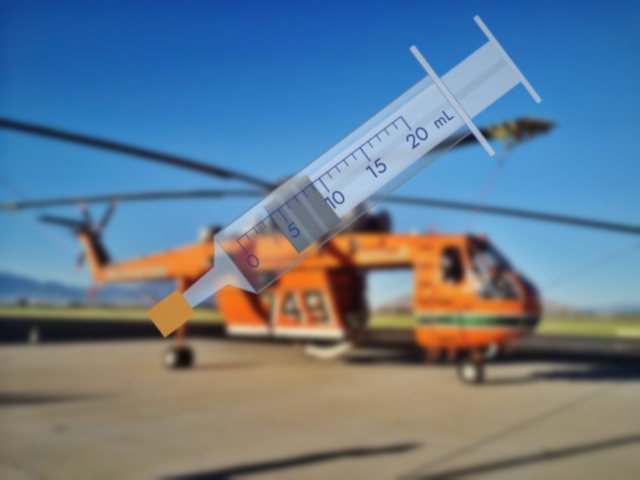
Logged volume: 4 mL
